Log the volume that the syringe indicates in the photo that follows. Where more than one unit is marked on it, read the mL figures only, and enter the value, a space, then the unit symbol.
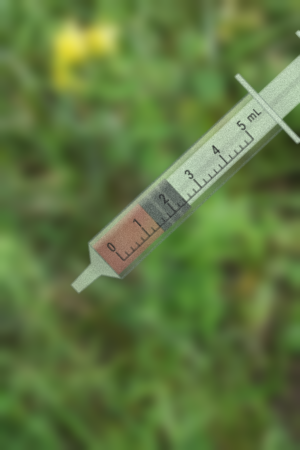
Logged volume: 1.4 mL
